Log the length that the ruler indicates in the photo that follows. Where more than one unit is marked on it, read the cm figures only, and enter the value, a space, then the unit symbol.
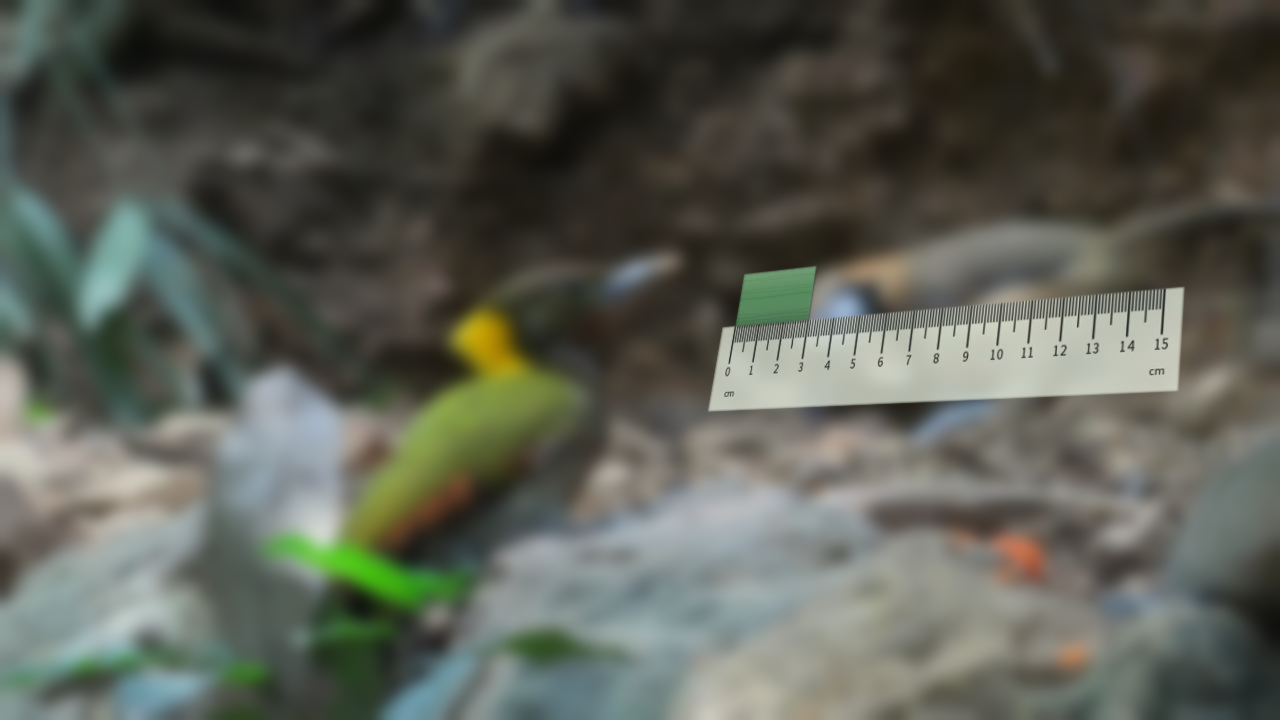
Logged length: 3 cm
